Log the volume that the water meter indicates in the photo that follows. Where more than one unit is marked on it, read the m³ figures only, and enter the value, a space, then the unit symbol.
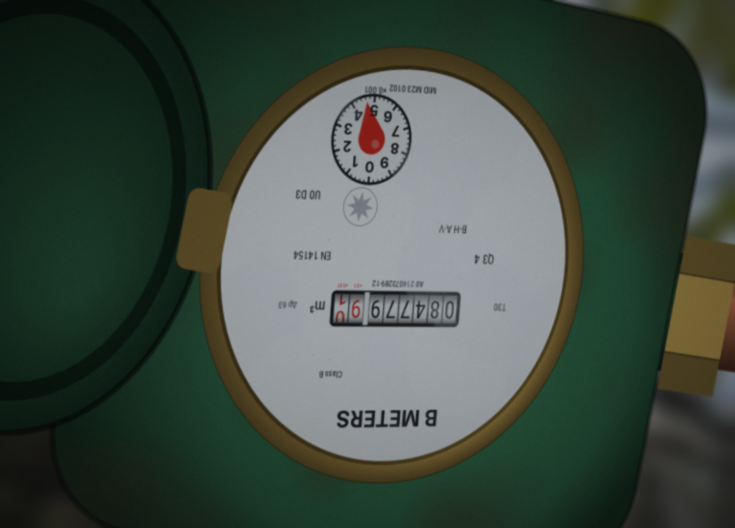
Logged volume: 84779.904 m³
